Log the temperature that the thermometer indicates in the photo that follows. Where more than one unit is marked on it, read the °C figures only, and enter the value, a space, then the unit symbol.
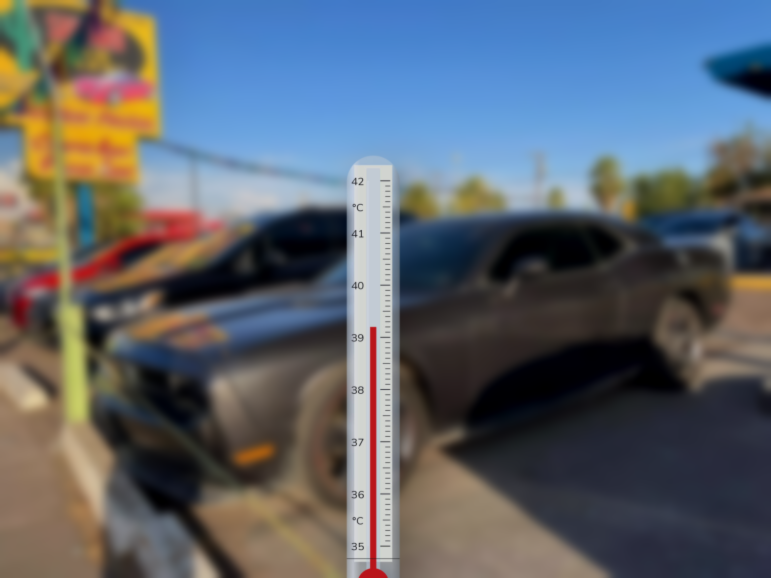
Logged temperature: 39.2 °C
